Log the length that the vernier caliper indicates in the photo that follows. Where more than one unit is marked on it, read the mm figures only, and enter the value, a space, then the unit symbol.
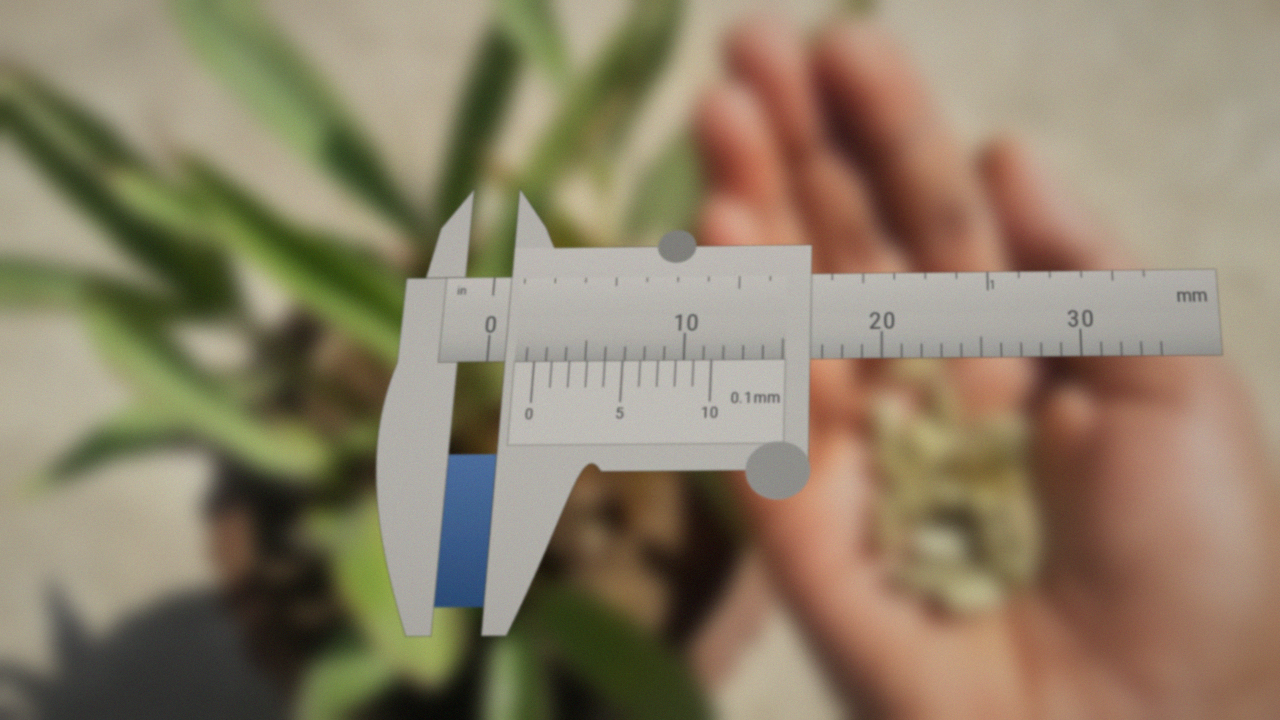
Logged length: 2.4 mm
